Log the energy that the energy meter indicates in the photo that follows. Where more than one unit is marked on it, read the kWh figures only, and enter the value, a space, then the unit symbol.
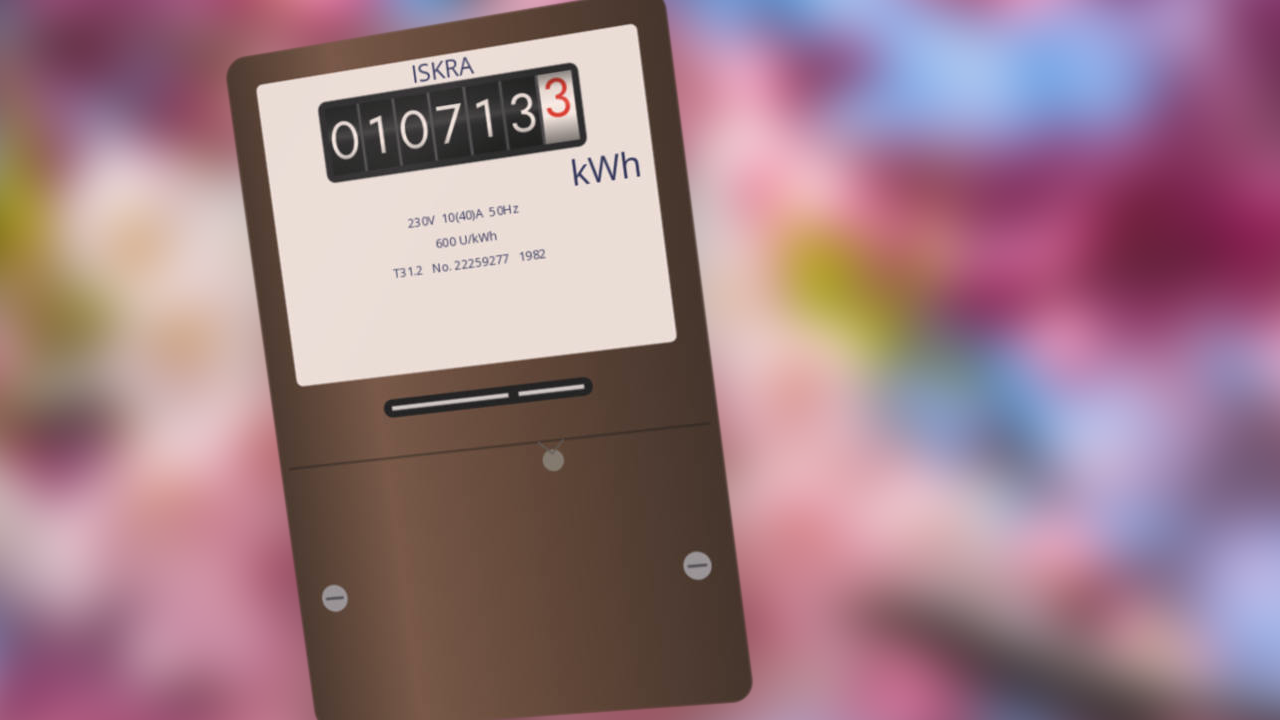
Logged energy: 10713.3 kWh
